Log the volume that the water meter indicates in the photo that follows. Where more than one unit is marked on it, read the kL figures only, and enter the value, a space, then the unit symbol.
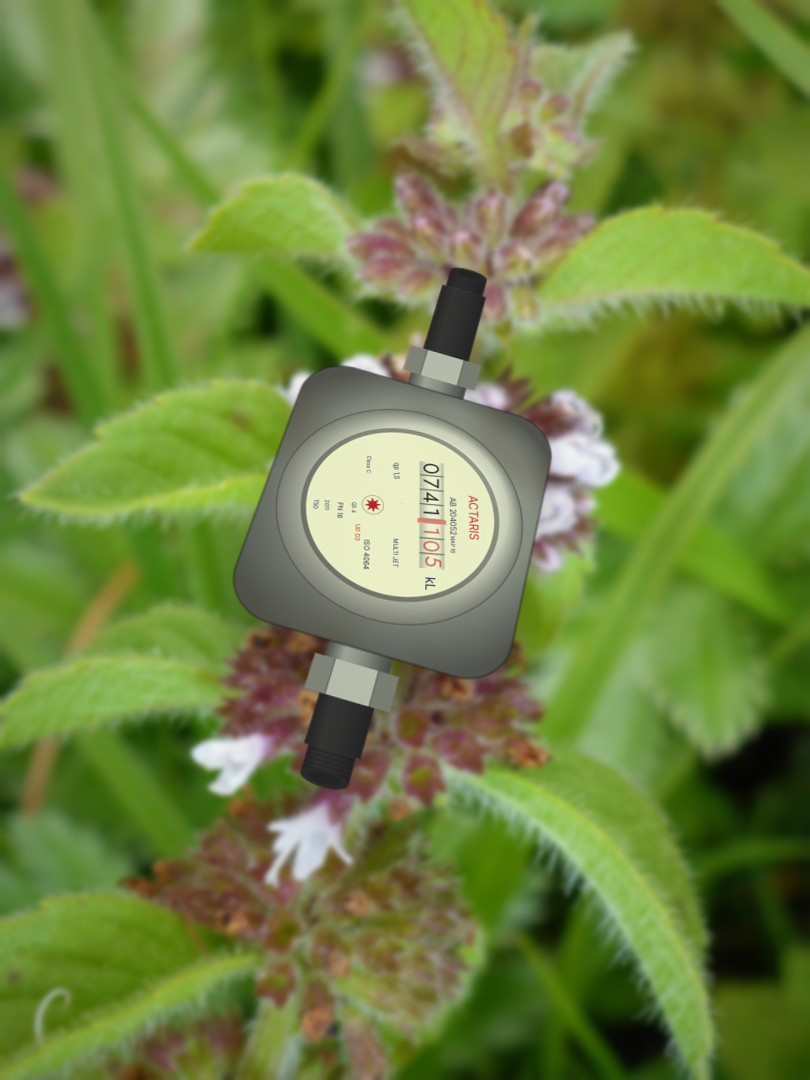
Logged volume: 741.105 kL
